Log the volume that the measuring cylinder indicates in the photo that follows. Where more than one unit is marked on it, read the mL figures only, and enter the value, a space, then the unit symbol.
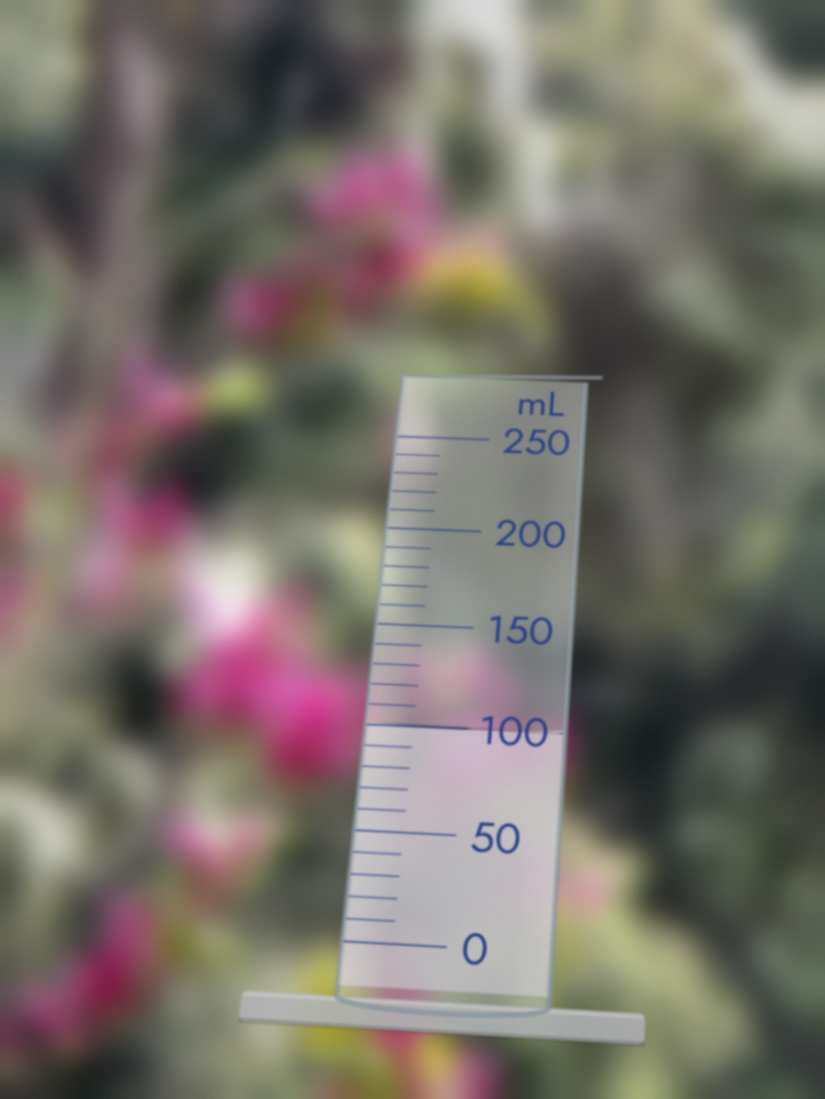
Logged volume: 100 mL
